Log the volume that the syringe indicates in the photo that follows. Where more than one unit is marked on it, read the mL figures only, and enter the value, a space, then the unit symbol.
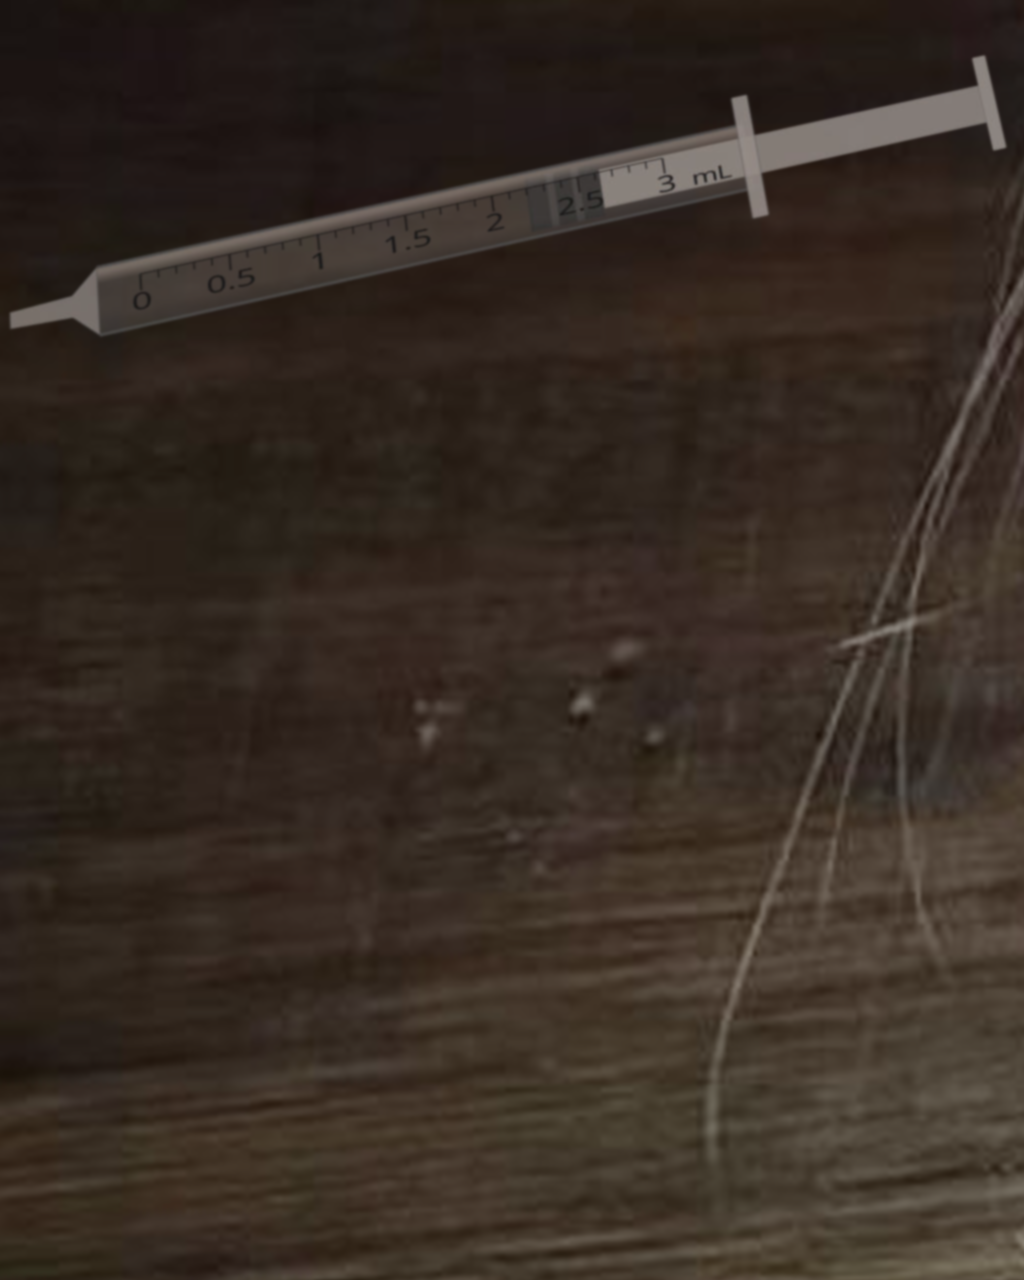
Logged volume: 2.2 mL
